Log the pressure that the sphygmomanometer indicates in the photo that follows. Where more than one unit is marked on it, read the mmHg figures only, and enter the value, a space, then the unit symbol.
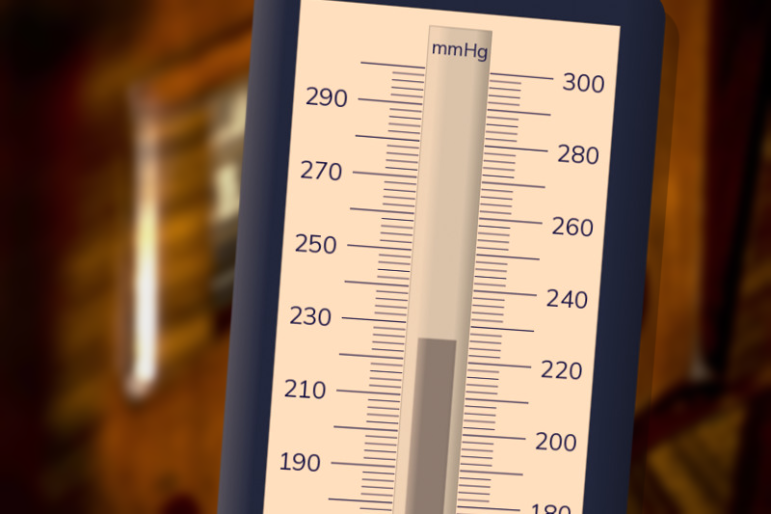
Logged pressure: 226 mmHg
